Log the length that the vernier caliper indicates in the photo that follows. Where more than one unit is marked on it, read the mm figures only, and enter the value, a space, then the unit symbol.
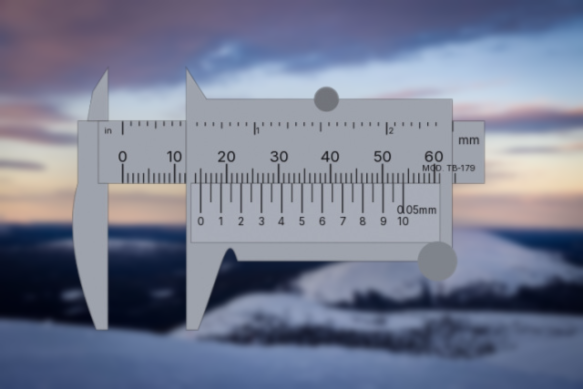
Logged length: 15.0 mm
